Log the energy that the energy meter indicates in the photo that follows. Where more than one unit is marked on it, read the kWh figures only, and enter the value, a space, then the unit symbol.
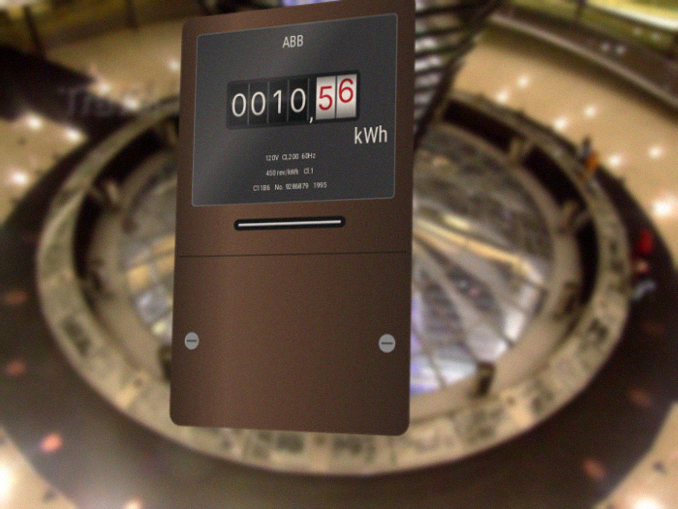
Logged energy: 10.56 kWh
